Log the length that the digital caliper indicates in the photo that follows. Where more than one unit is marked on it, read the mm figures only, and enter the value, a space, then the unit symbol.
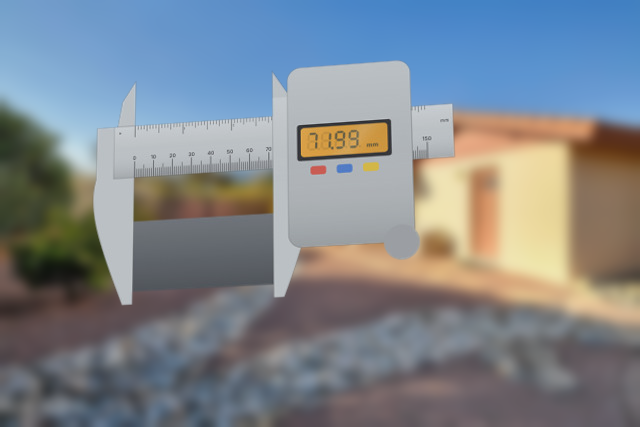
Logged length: 71.99 mm
